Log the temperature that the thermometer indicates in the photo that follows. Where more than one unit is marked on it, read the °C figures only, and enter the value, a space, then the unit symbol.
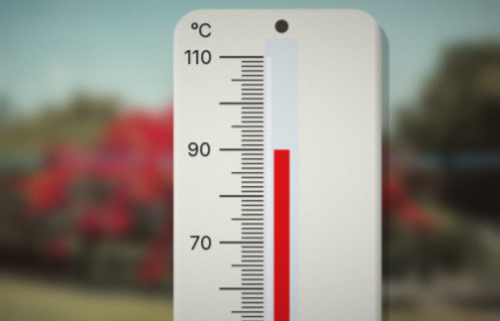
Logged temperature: 90 °C
